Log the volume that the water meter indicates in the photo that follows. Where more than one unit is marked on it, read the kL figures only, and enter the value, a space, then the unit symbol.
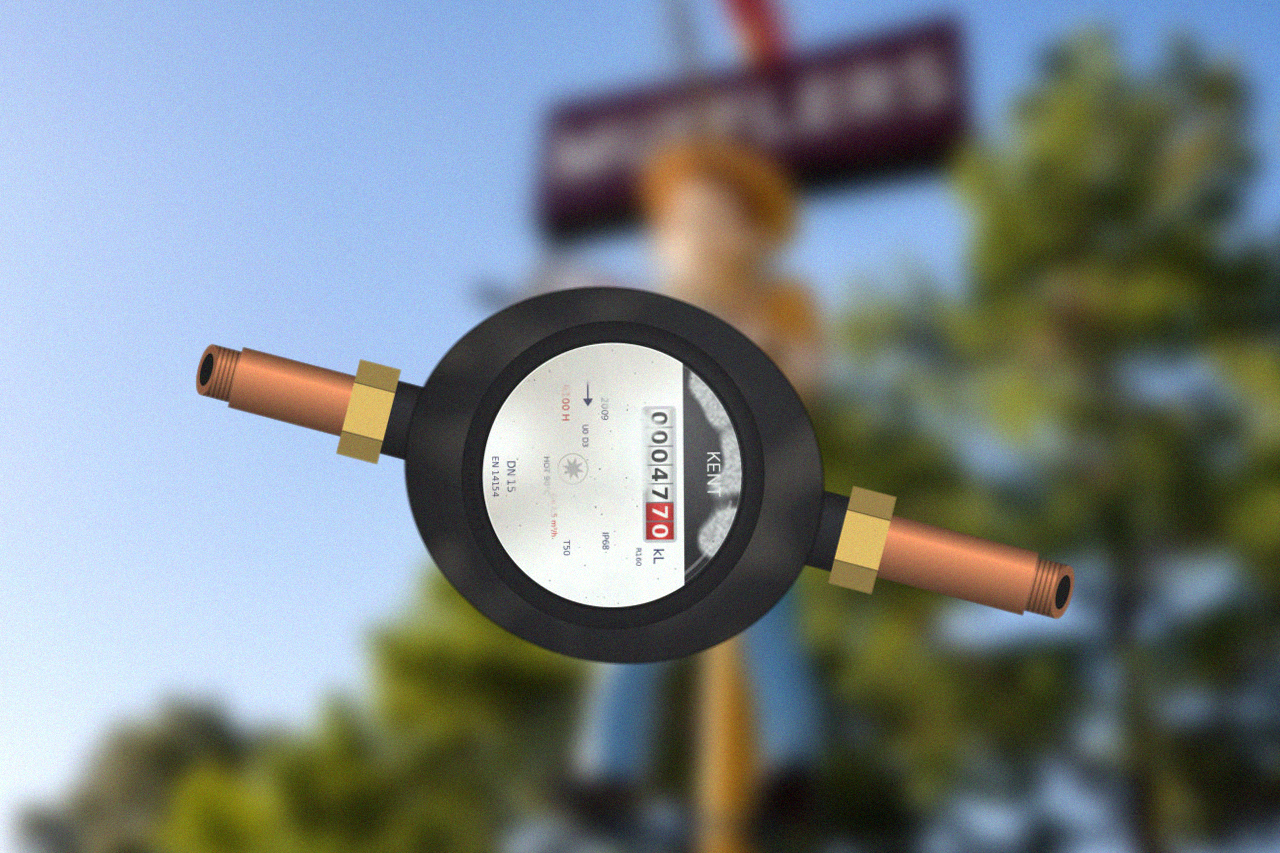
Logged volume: 47.70 kL
